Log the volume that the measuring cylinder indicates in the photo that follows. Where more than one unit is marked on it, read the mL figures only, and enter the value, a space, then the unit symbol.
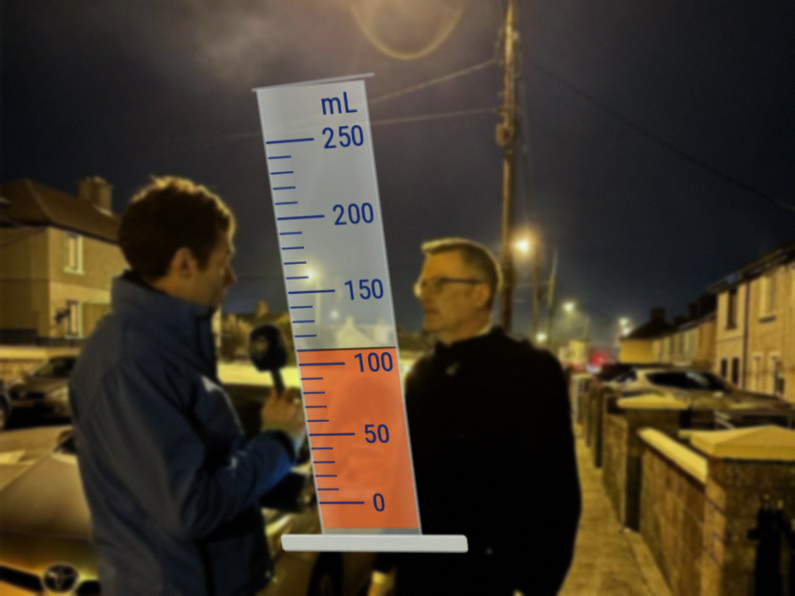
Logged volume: 110 mL
